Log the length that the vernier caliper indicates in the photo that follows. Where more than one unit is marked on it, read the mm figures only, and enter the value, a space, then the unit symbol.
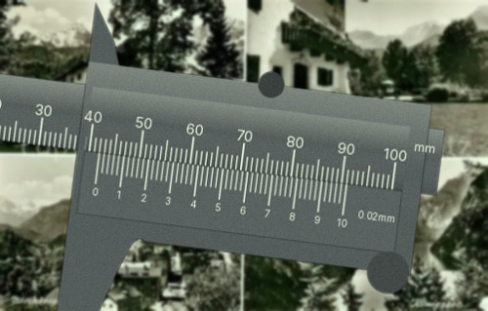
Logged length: 42.0 mm
